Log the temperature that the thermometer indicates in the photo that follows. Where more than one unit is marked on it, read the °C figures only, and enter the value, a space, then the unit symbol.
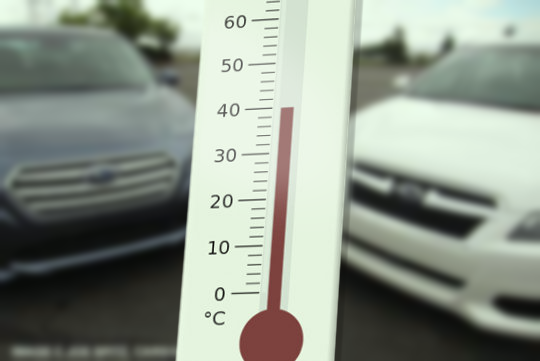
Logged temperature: 40 °C
